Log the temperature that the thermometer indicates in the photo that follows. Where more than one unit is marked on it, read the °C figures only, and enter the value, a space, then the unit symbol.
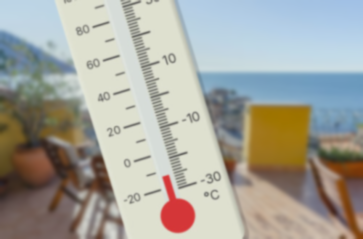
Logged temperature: -25 °C
